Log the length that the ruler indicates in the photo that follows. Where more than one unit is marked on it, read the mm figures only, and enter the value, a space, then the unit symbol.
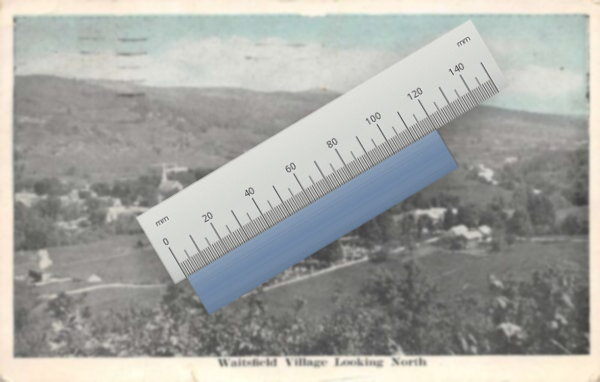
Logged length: 120 mm
